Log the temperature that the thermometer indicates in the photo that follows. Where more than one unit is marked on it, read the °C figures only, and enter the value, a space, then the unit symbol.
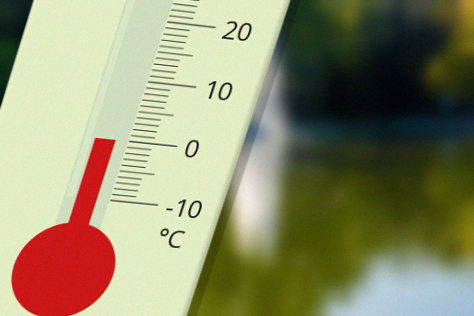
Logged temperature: 0 °C
